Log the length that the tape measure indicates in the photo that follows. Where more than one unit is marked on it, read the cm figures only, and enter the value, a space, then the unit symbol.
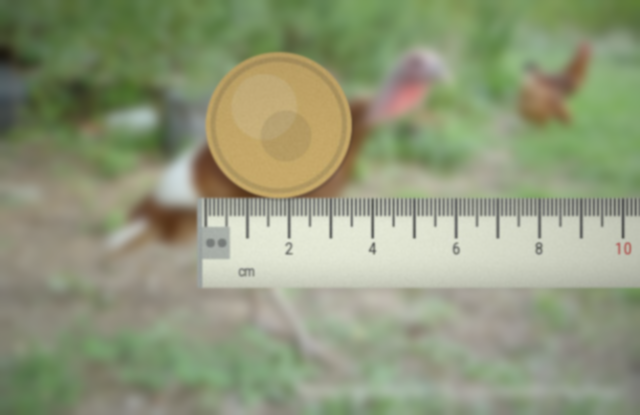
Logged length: 3.5 cm
